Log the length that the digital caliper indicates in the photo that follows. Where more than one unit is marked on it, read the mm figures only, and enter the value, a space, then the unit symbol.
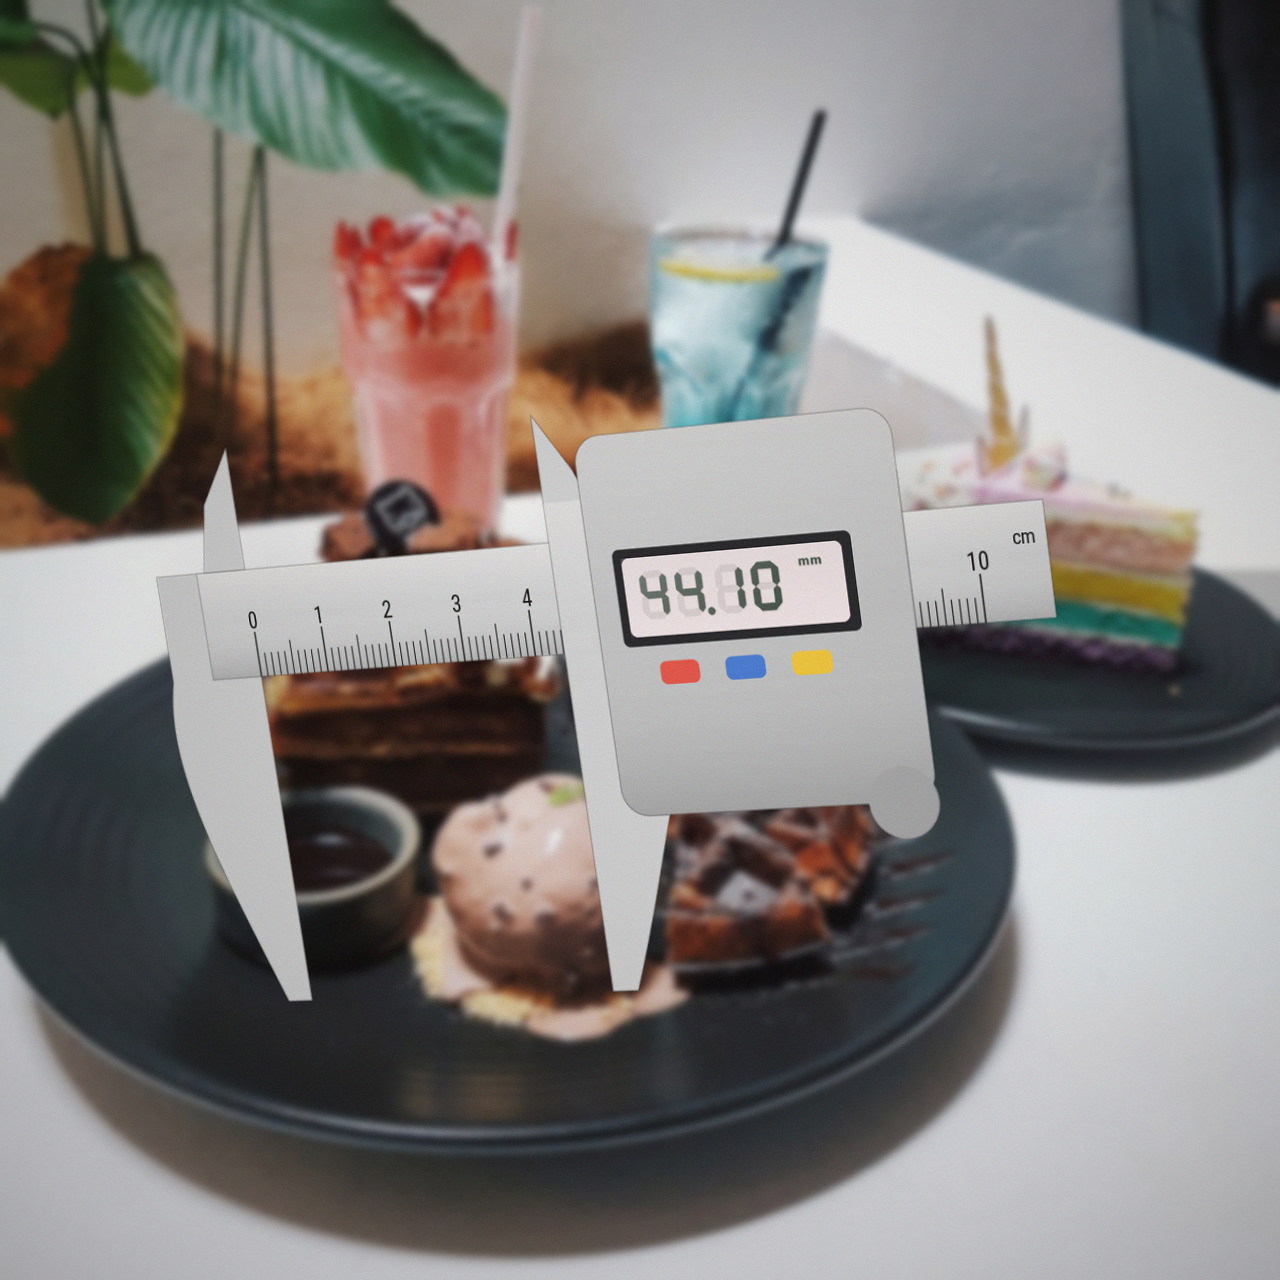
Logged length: 44.10 mm
